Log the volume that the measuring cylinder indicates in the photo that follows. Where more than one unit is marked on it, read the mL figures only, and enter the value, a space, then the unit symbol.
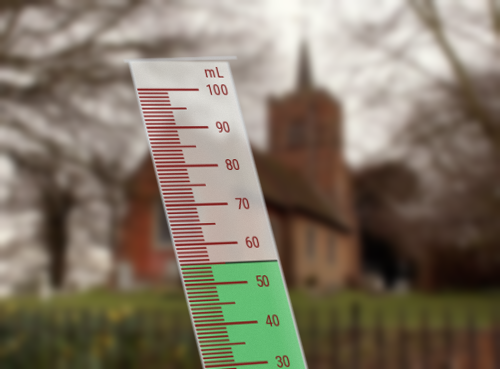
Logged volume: 55 mL
